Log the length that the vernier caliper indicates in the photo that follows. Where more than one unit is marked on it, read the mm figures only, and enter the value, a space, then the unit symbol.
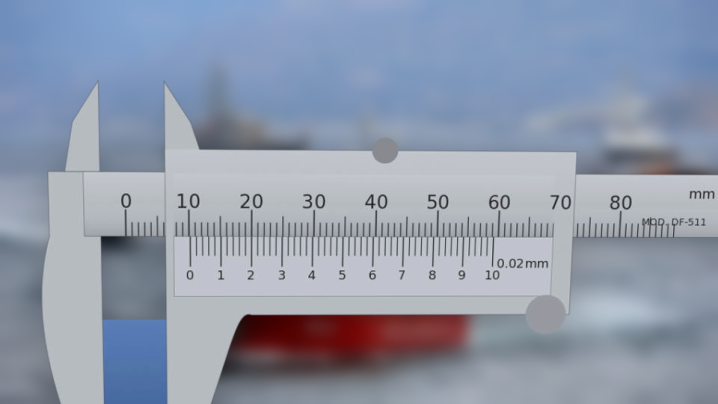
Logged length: 10.2 mm
